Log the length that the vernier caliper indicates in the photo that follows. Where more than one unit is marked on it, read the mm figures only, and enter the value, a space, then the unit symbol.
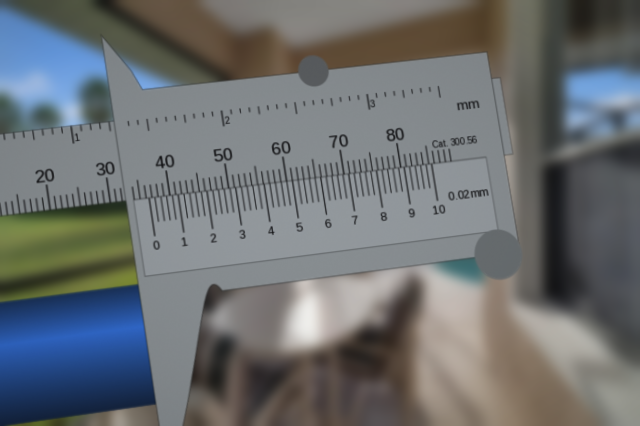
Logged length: 36.5 mm
